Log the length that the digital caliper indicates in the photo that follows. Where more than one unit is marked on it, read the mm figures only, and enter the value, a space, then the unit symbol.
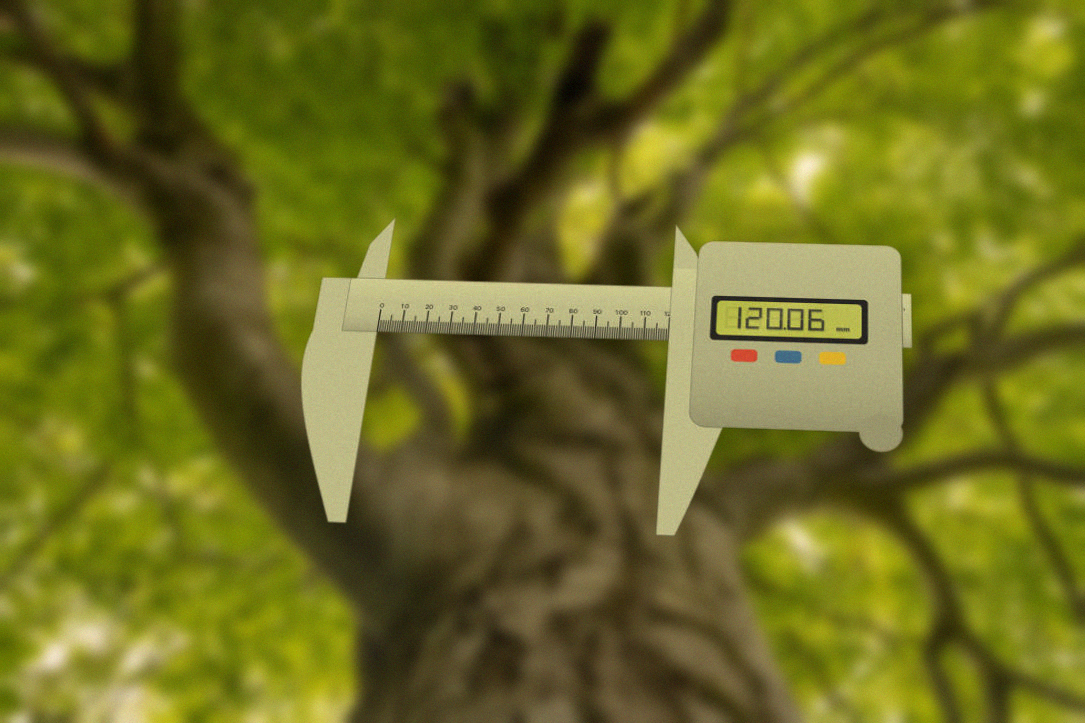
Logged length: 120.06 mm
